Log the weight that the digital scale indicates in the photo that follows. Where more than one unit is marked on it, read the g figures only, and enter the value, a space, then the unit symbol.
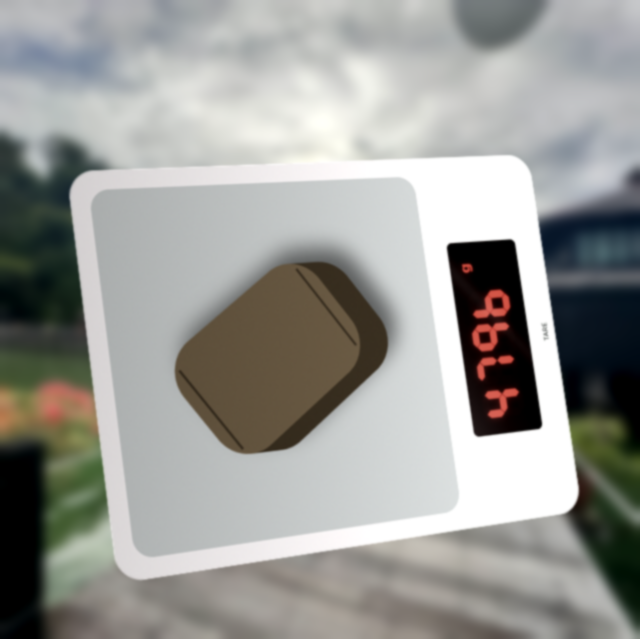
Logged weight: 4796 g
